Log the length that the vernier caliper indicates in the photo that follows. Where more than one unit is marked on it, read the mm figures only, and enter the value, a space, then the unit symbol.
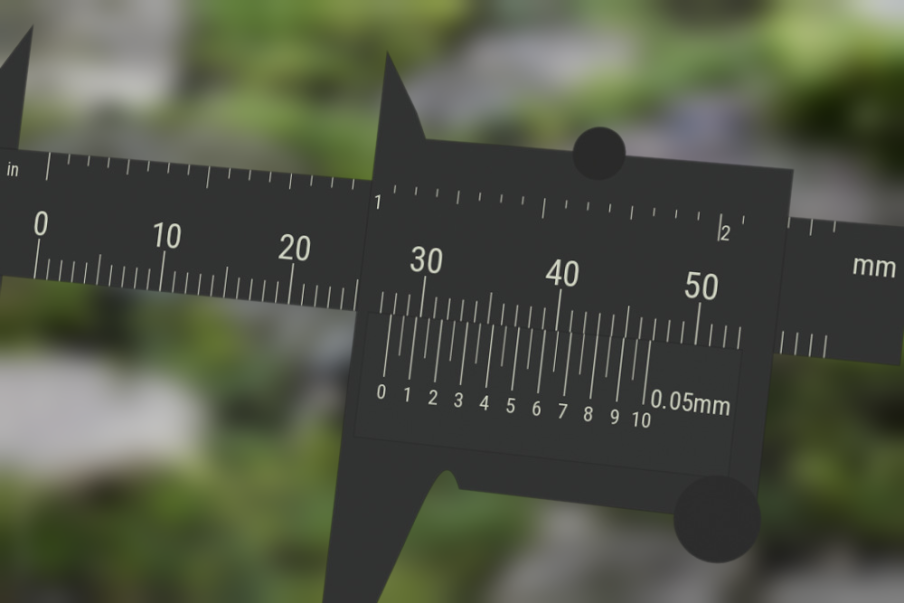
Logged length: 27.8 mm
